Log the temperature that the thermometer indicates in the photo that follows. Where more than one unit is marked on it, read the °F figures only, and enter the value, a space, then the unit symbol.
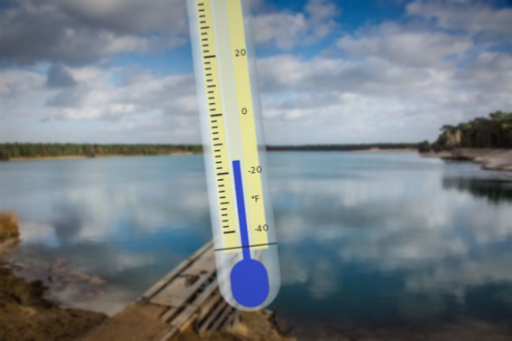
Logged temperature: -16 °F
